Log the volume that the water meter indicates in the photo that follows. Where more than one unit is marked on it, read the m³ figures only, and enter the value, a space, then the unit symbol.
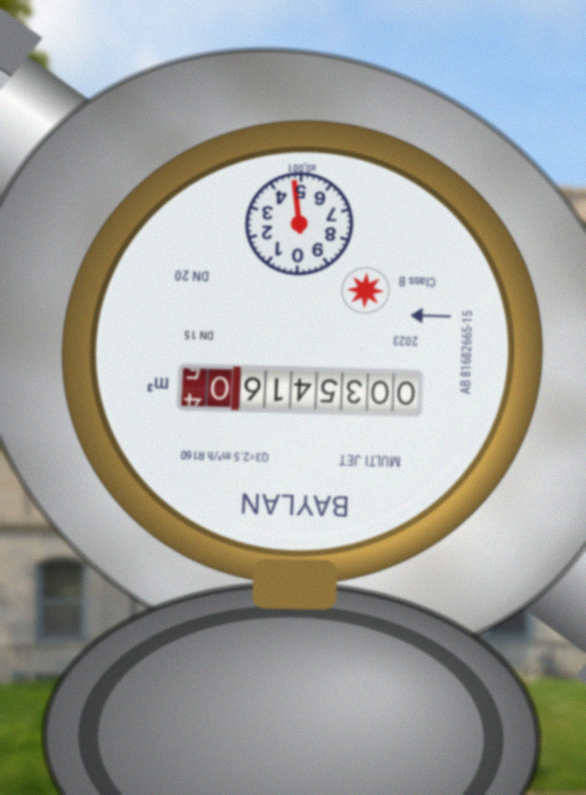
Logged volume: 35416.044 m³
